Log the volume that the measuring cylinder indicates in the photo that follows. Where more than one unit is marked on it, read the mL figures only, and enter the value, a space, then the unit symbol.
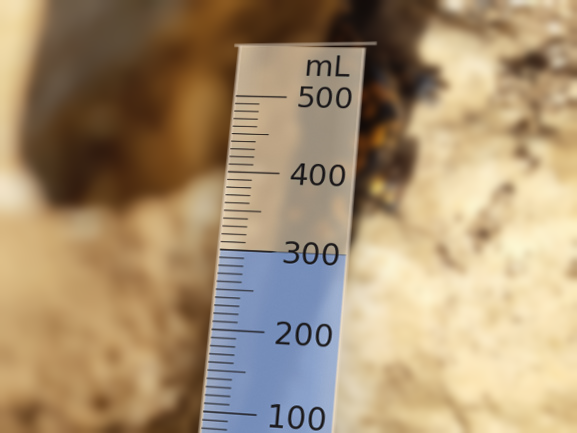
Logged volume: 300 mL
